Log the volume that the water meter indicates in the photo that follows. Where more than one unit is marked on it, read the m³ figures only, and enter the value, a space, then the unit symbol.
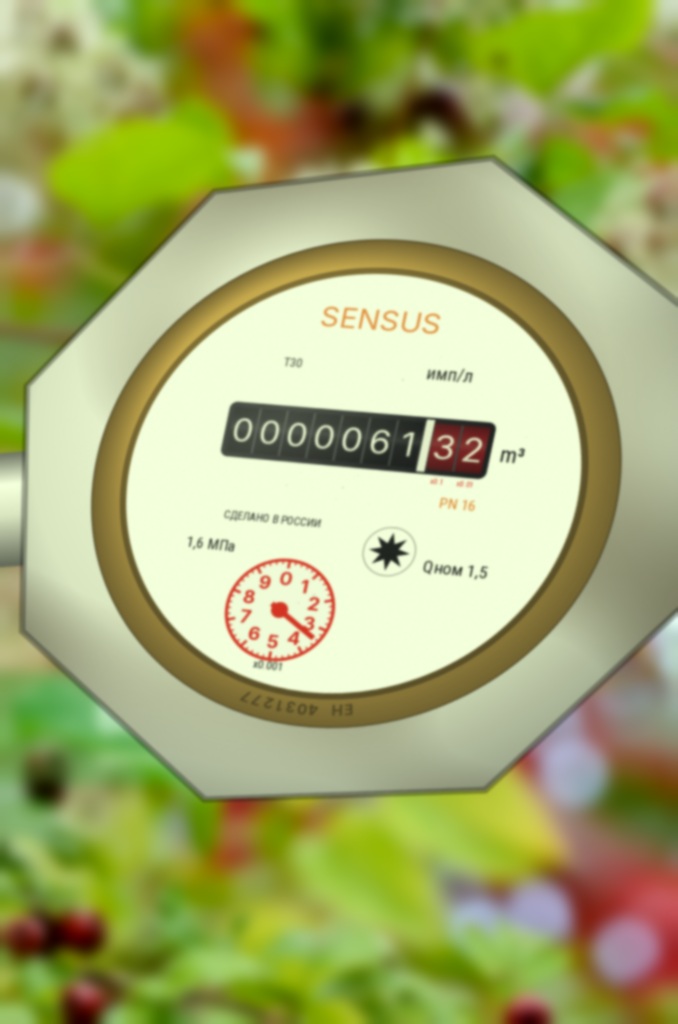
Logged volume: 61.323 m³
